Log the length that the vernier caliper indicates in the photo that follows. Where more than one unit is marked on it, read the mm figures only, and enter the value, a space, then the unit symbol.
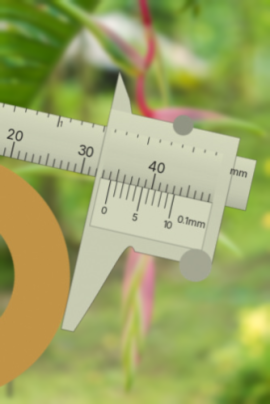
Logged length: 34.2 mm
